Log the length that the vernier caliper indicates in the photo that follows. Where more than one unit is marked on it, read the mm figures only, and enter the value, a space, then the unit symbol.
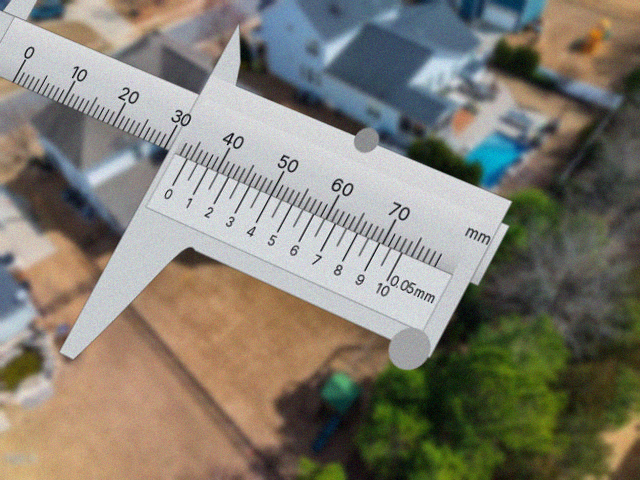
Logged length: 34.4 mm
